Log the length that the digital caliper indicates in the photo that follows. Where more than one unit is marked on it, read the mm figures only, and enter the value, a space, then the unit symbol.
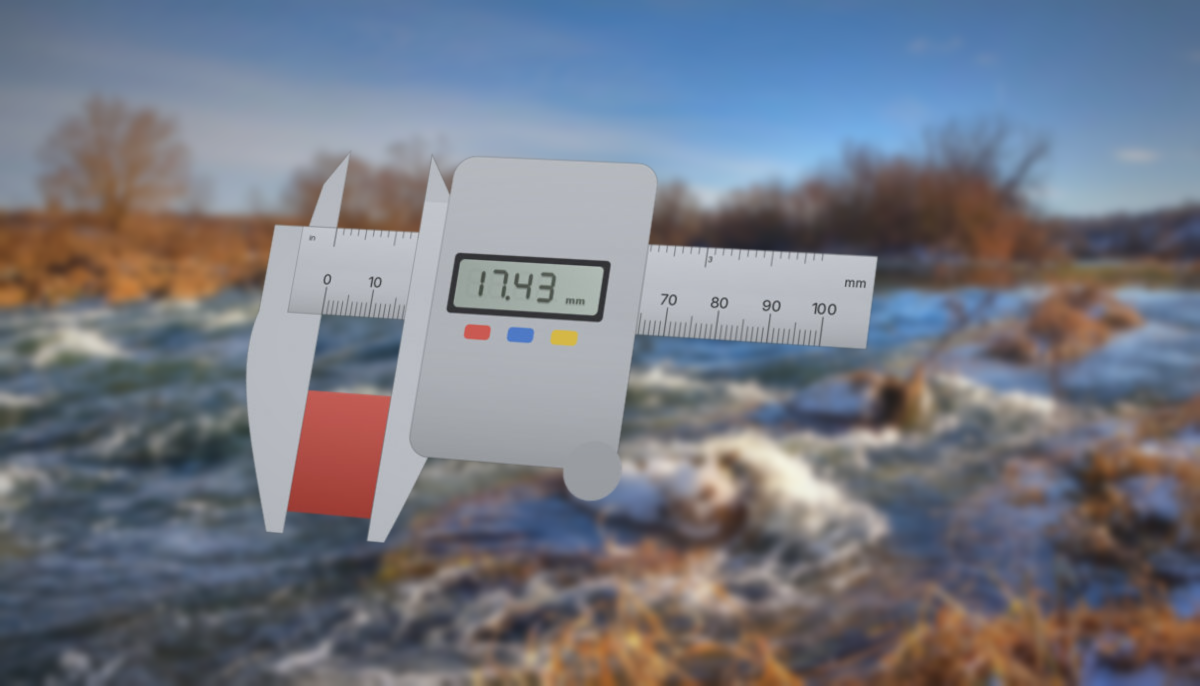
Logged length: 17.43 mm
